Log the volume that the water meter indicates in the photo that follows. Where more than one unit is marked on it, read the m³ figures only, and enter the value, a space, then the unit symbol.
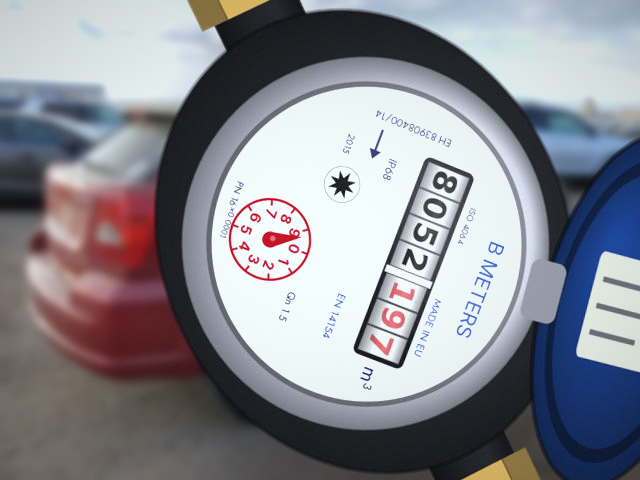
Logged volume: 8052.1969 m³
